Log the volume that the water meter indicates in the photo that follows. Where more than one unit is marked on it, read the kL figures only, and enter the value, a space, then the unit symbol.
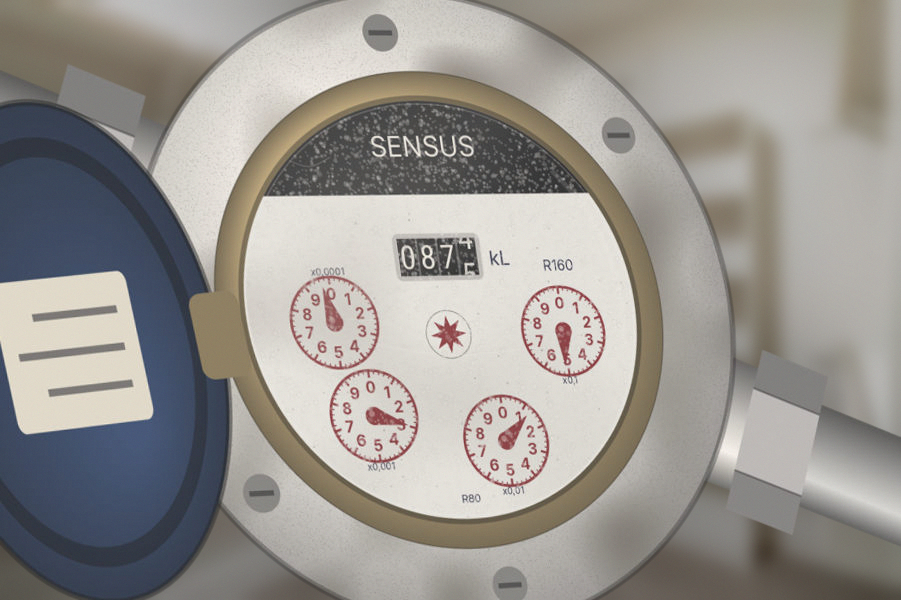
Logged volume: 874.5129 kL
